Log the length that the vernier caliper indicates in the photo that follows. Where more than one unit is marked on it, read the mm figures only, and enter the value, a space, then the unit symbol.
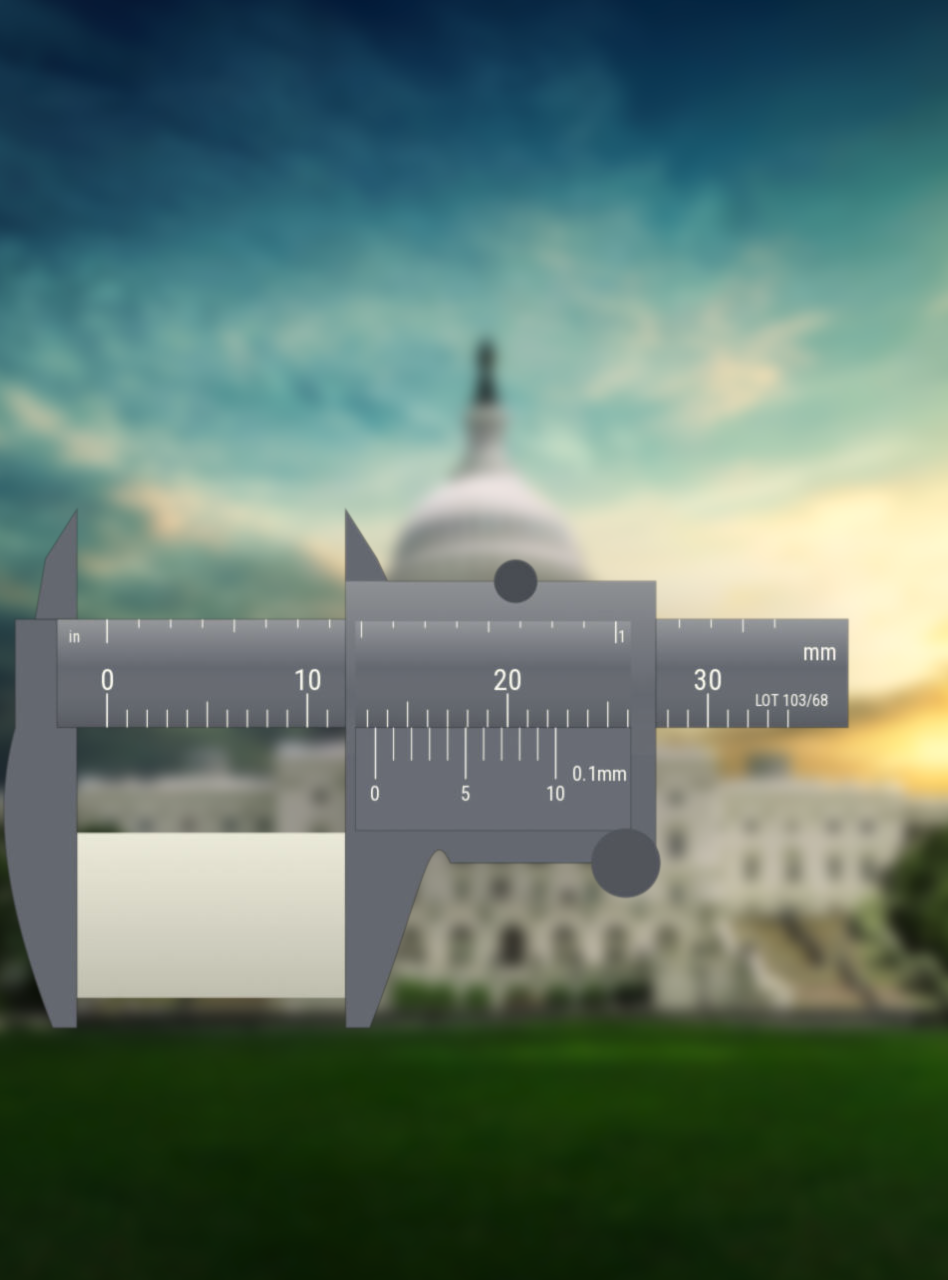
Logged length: 13.4 mm
